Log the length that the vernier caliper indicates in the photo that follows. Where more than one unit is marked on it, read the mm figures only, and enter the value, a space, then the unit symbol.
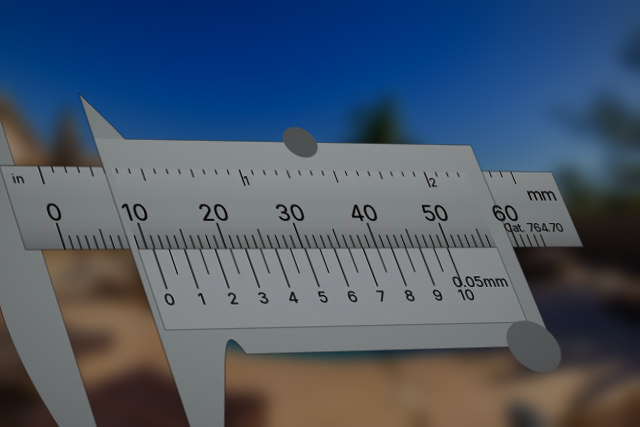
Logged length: 10.8 mm
